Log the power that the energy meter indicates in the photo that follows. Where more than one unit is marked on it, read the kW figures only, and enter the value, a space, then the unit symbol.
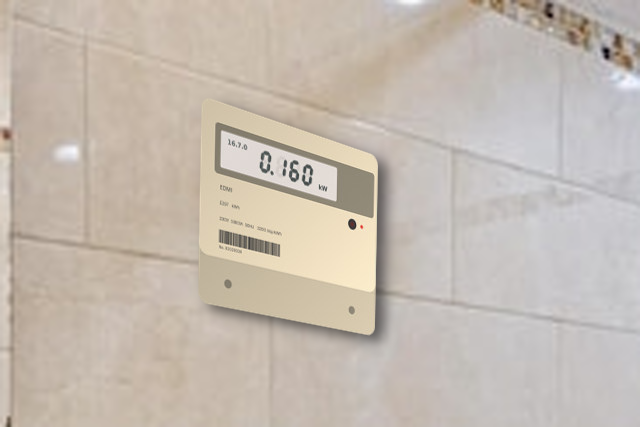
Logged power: 0.160 kW
